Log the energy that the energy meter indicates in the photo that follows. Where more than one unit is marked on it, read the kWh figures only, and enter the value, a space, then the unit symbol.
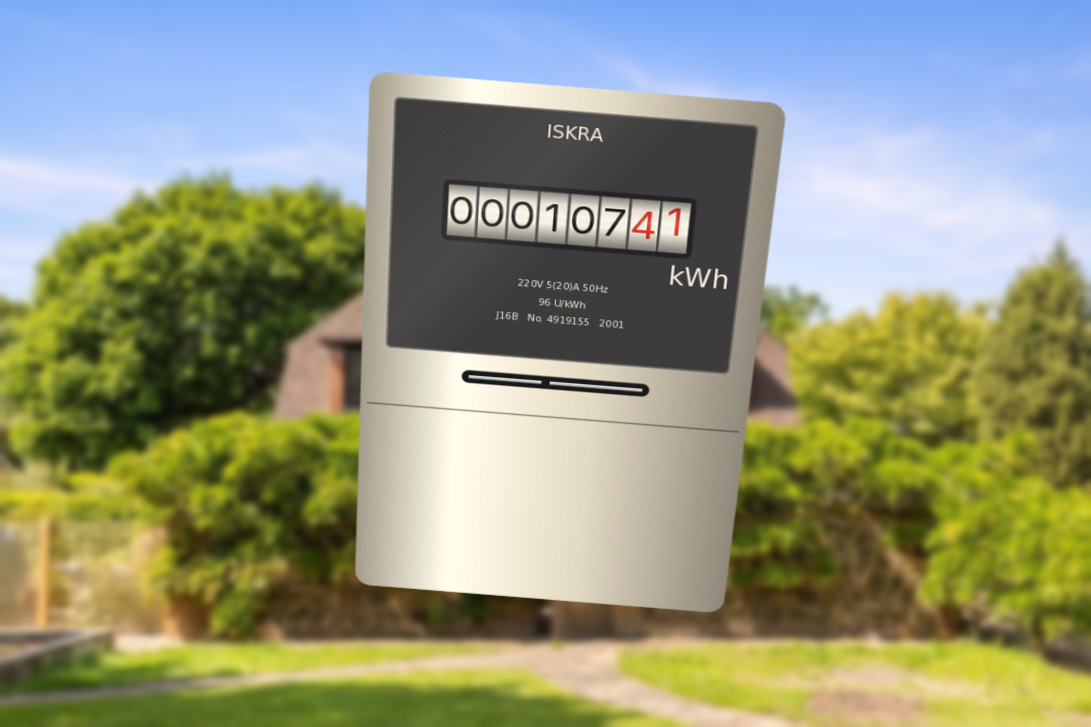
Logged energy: 107.41 kWh
